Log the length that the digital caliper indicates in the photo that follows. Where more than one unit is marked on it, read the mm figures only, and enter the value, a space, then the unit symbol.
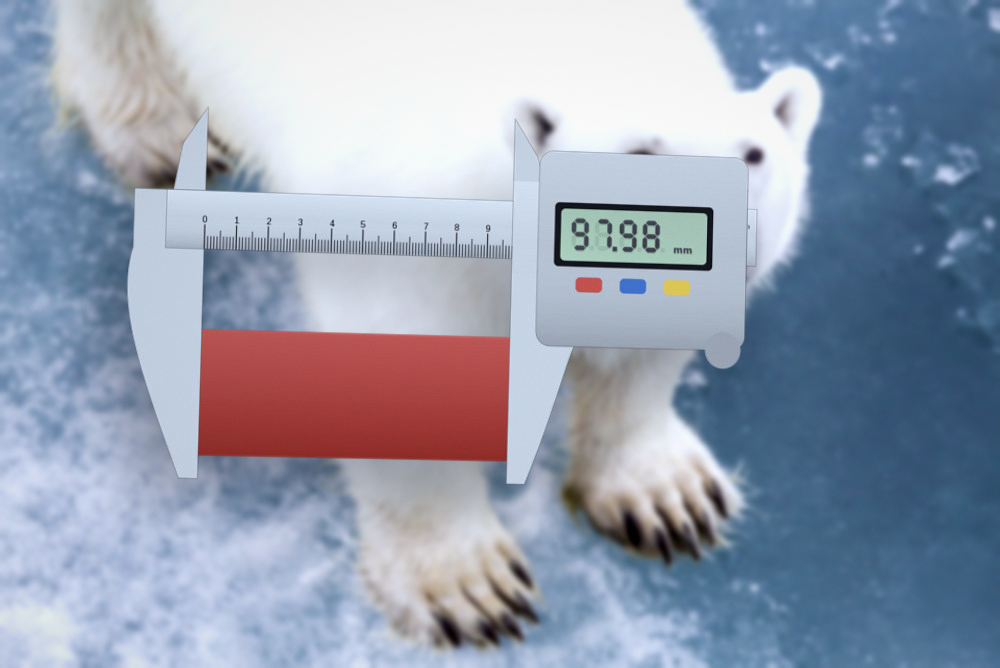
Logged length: 97.98 mm
